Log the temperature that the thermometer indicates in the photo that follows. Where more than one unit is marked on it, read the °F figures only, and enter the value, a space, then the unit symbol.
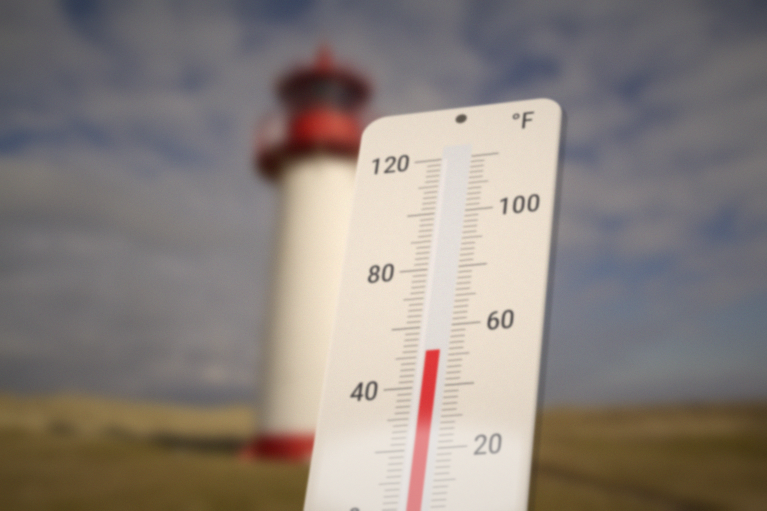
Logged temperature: 52 °F
